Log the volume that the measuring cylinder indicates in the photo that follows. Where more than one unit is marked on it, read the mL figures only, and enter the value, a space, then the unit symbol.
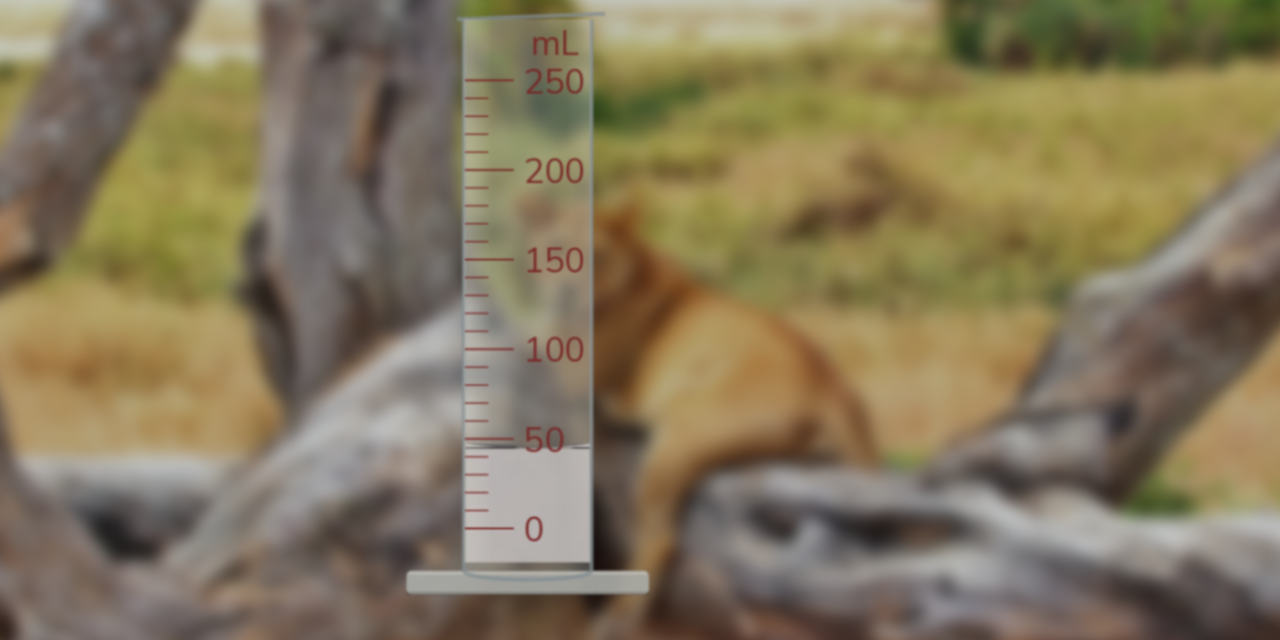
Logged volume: 45 mL
